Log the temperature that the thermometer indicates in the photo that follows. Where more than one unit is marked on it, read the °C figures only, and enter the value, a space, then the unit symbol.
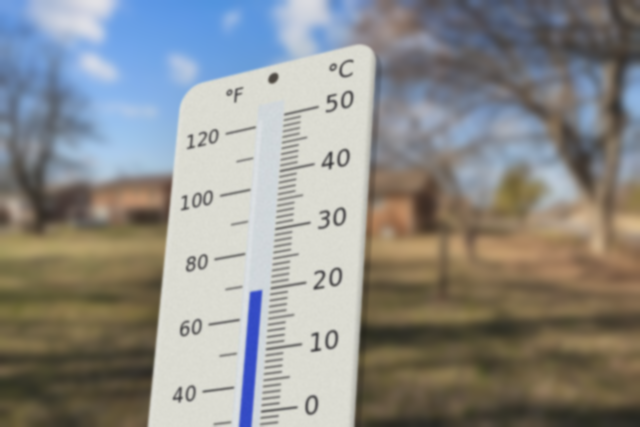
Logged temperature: 20 °C
